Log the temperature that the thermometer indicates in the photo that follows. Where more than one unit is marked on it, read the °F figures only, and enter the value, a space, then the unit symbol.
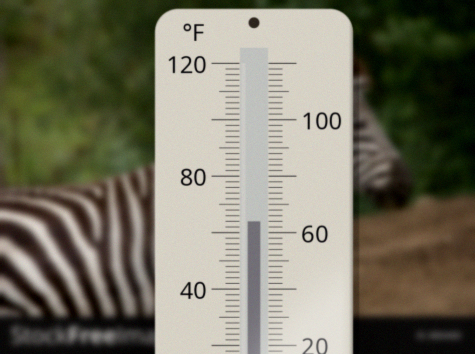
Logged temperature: 64 °F
